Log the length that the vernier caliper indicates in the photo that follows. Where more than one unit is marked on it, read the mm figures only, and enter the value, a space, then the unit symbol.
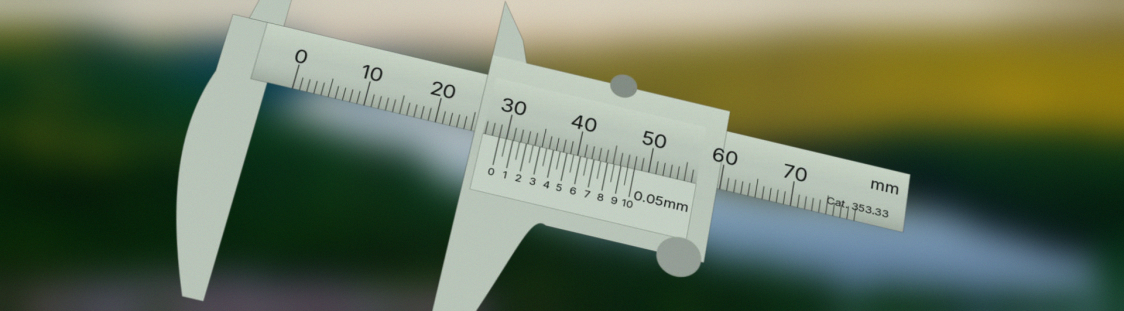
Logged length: 29.0 mm
